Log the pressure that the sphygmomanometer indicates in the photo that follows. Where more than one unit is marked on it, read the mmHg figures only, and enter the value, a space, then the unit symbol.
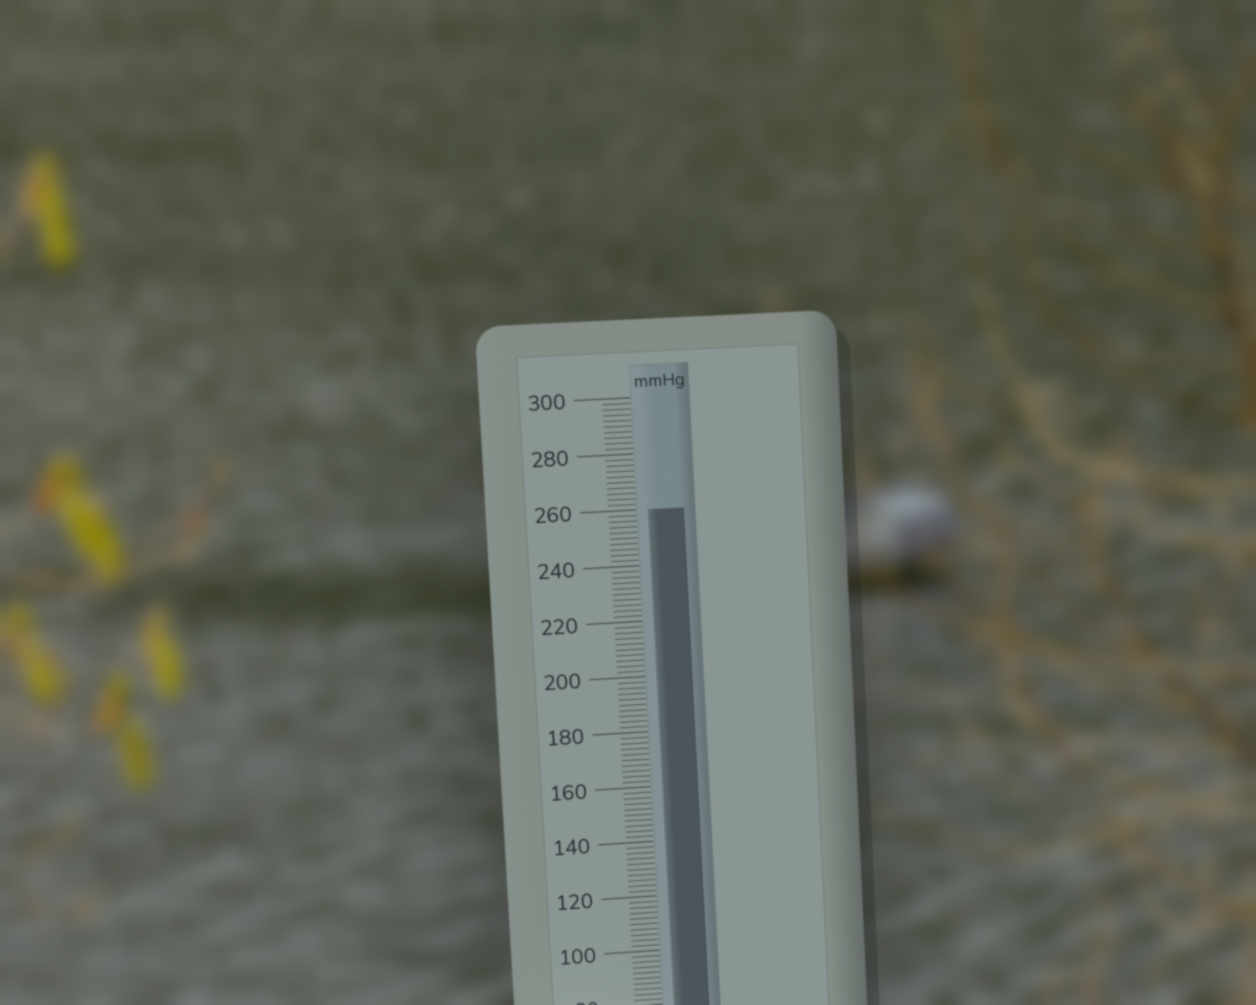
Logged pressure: 260 mmHg
